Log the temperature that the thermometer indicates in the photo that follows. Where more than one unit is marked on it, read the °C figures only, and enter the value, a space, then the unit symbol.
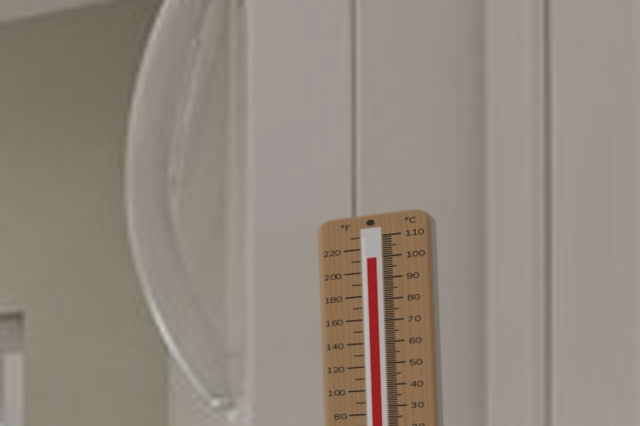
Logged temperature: 100 °C
